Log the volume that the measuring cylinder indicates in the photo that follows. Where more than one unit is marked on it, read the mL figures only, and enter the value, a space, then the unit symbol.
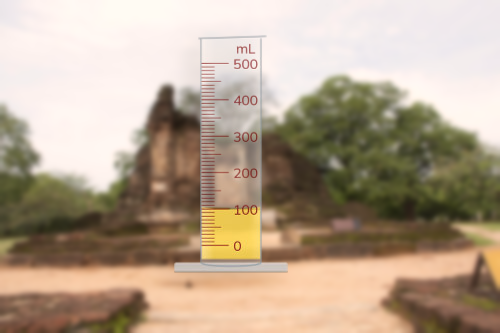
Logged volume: 100 mL
